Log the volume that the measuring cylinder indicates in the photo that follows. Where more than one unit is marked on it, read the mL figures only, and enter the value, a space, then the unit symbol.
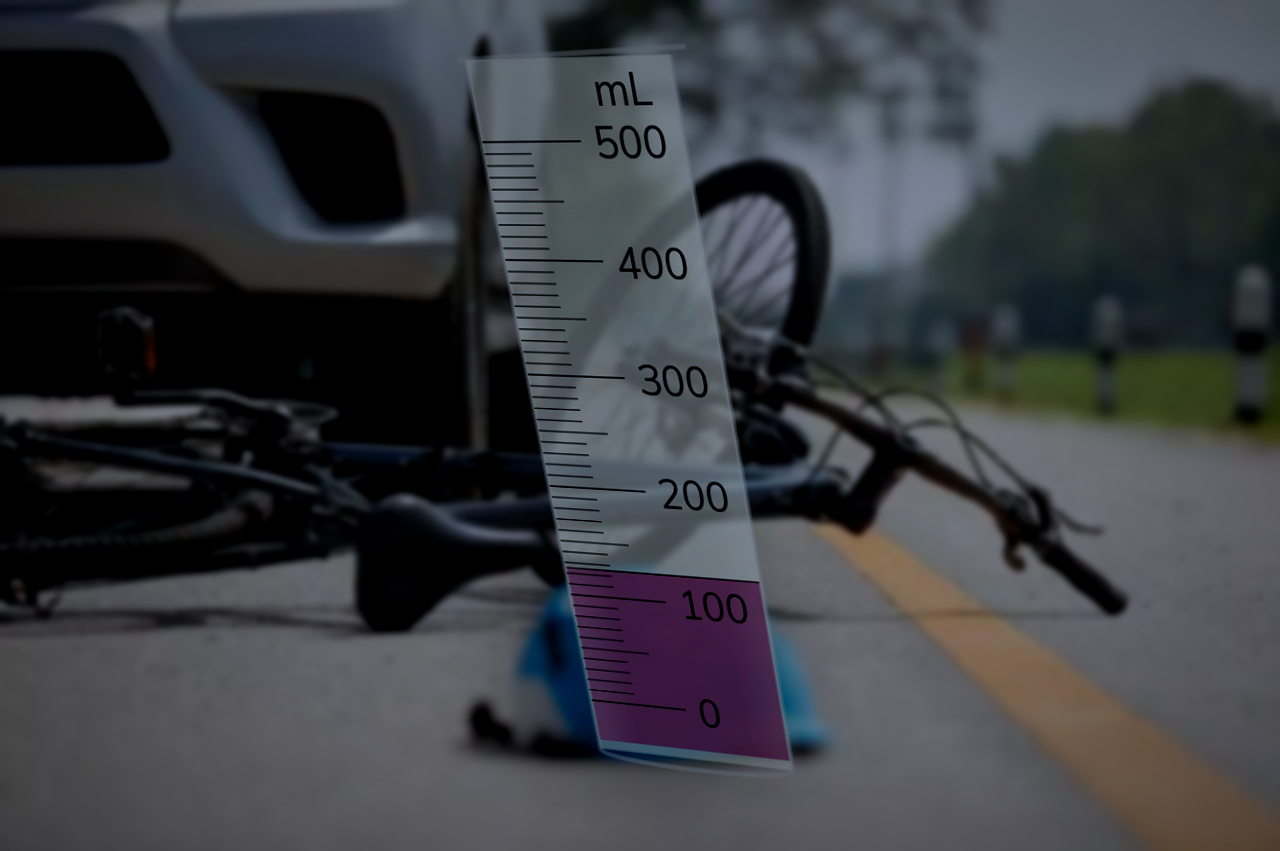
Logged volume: 125 mL
